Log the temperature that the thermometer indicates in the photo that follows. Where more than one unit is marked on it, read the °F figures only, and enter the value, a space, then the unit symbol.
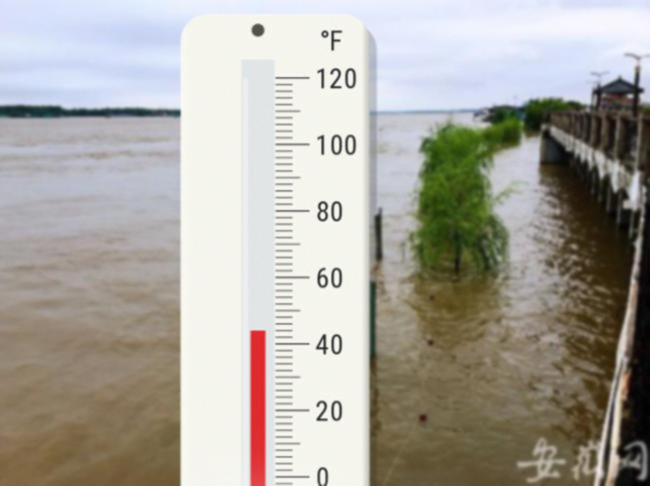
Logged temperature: 44 °F
